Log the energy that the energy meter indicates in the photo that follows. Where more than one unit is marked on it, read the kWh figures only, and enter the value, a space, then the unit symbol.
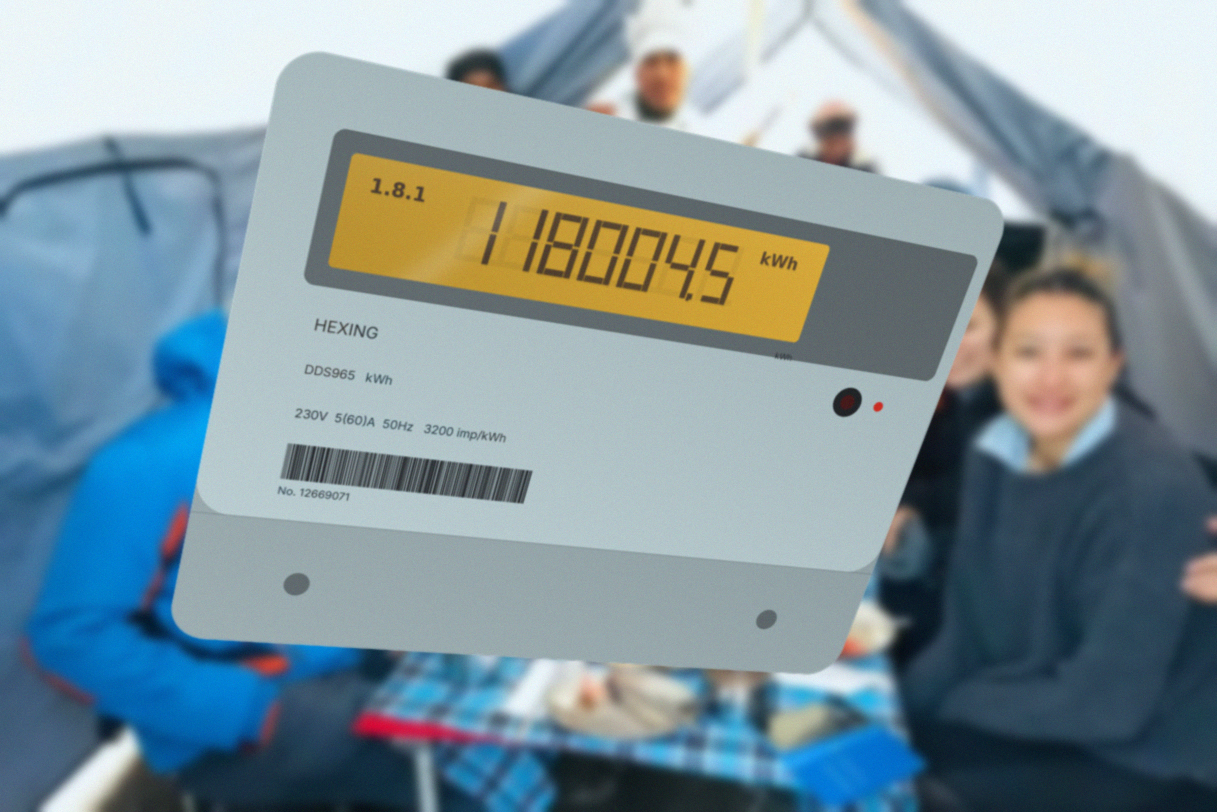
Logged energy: 118004.5 kWh
